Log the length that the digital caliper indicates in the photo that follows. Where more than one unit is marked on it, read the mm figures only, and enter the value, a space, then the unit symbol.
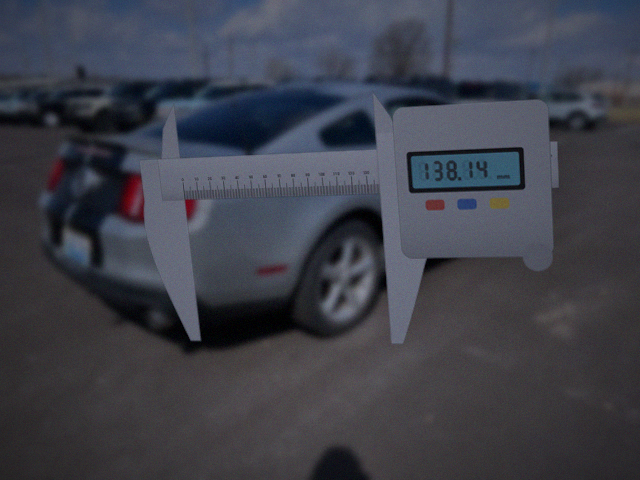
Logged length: 138.14 mm
